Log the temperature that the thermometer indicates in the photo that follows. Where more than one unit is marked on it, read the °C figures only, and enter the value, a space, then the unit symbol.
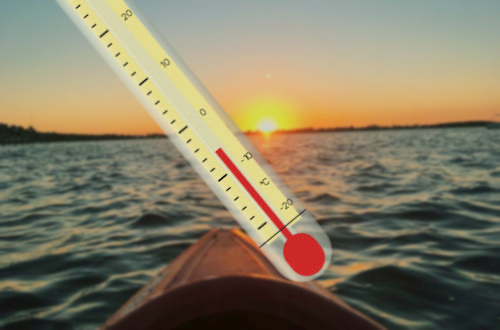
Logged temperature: -6 °C
